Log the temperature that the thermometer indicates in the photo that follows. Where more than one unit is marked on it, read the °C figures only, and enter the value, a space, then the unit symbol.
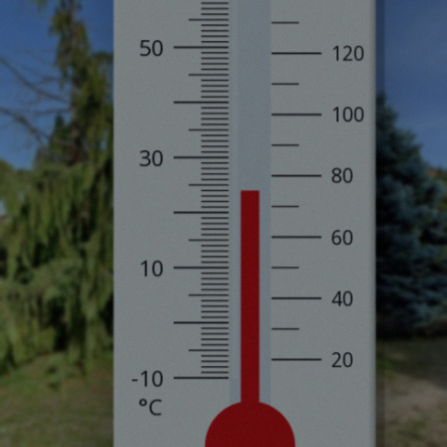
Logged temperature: 24 °C
